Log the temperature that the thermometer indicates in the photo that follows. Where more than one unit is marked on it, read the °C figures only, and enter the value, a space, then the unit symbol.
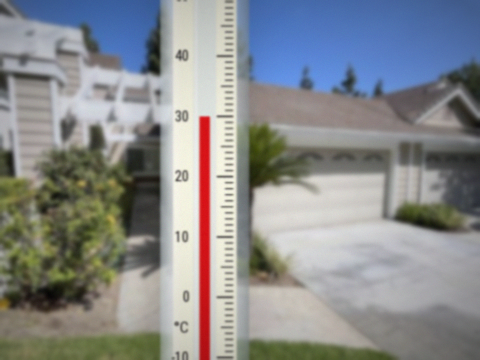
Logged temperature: 30 °C
